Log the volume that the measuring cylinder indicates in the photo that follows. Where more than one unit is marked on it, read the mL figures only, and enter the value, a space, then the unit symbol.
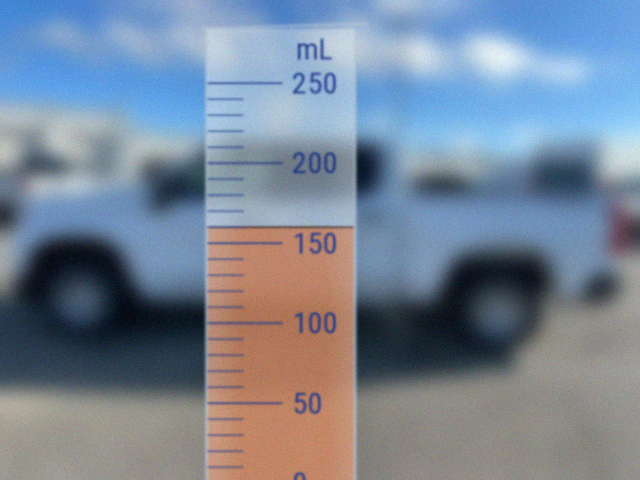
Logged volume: 160 mL
